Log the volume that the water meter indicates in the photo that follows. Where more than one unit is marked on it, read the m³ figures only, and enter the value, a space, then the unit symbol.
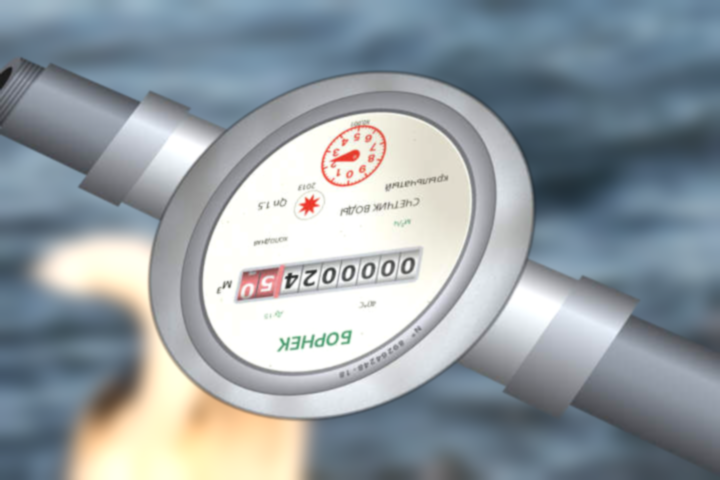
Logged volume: 24.502 m³
